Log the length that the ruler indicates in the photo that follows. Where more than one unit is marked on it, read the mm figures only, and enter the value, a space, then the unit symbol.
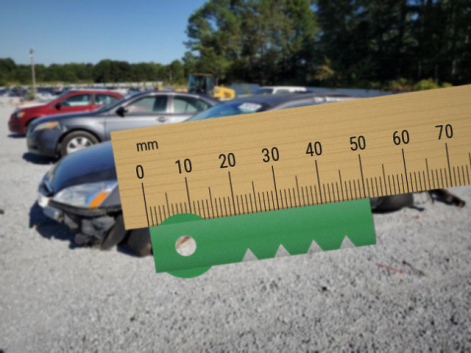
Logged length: 51 mm
